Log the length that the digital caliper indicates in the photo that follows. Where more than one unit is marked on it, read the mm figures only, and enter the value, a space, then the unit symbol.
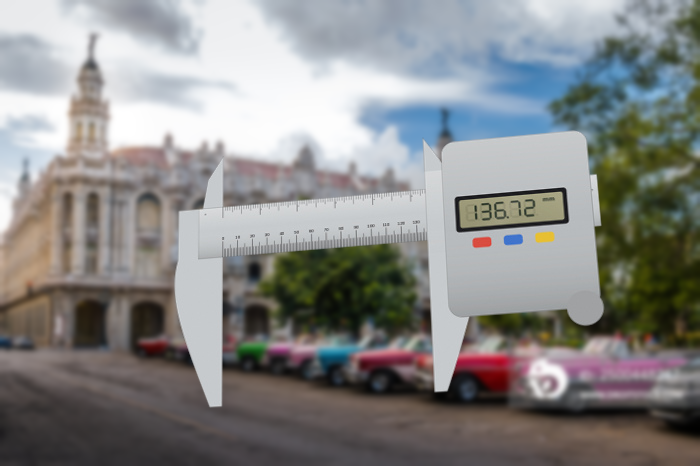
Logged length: 136.72 mm
